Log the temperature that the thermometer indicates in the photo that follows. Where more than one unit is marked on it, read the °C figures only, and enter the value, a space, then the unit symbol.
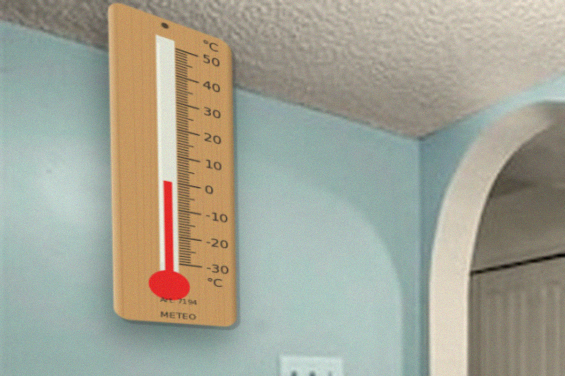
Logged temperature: 0 °C
